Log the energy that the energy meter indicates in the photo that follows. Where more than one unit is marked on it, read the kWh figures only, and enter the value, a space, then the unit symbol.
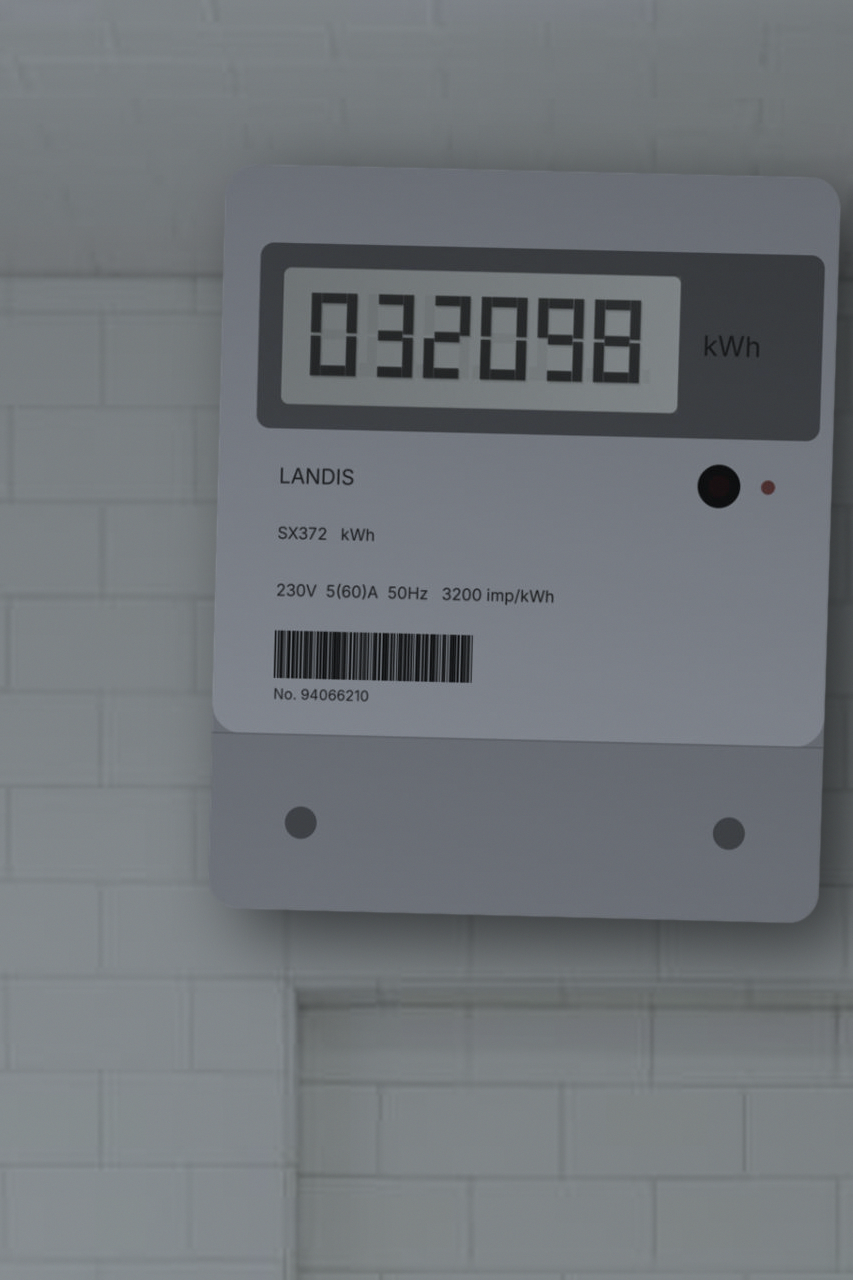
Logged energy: 32098 kWh
